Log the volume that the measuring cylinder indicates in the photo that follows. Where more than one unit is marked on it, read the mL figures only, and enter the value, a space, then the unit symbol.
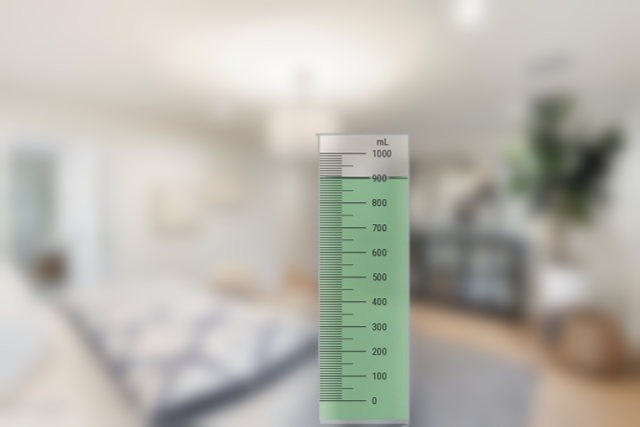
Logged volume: 900 mL
